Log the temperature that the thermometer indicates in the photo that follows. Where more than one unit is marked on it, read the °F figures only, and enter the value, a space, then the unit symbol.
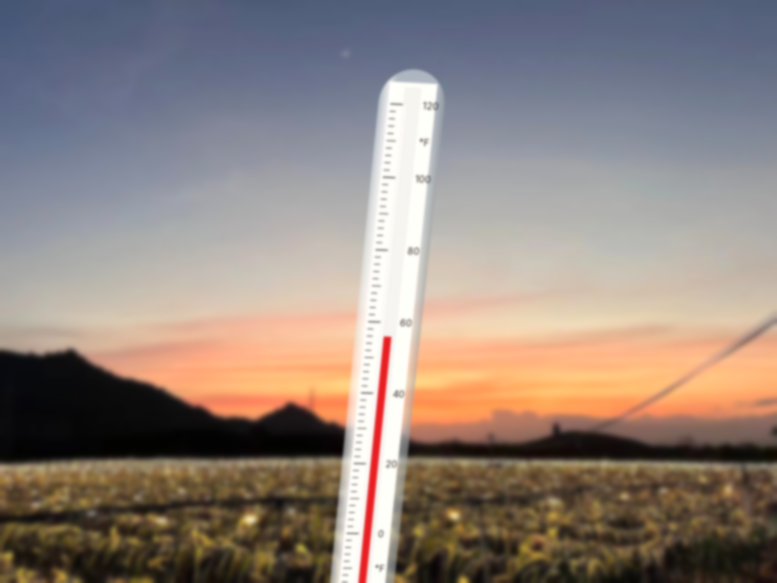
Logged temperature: 56 °F
